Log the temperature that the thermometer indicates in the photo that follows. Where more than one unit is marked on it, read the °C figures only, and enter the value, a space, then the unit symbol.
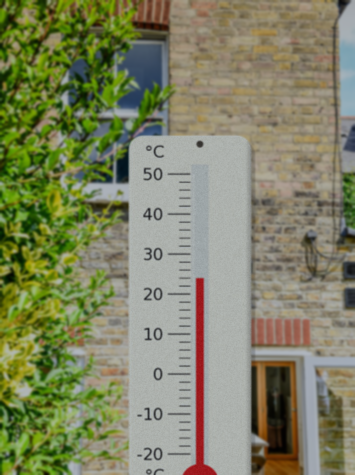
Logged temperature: 24 °C
